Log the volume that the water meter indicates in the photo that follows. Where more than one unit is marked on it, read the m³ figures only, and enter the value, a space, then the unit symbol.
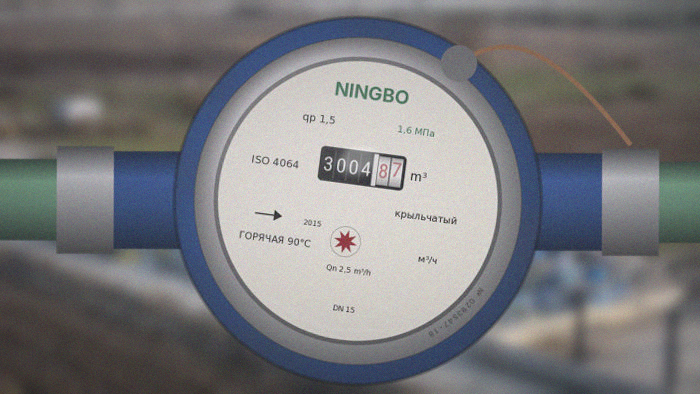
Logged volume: 3004.87 m³
